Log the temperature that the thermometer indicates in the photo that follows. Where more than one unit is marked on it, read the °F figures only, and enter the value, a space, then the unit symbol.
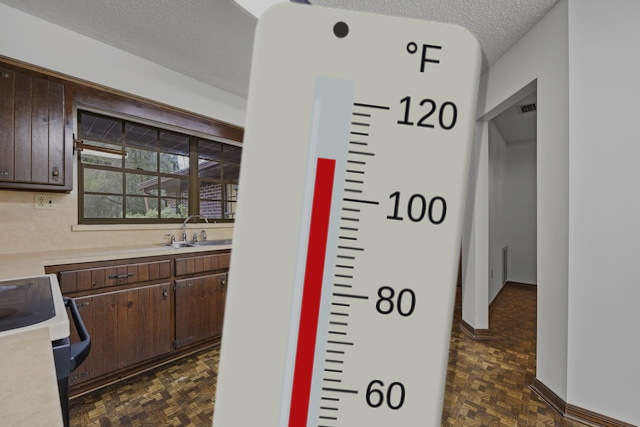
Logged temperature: 108 °F
